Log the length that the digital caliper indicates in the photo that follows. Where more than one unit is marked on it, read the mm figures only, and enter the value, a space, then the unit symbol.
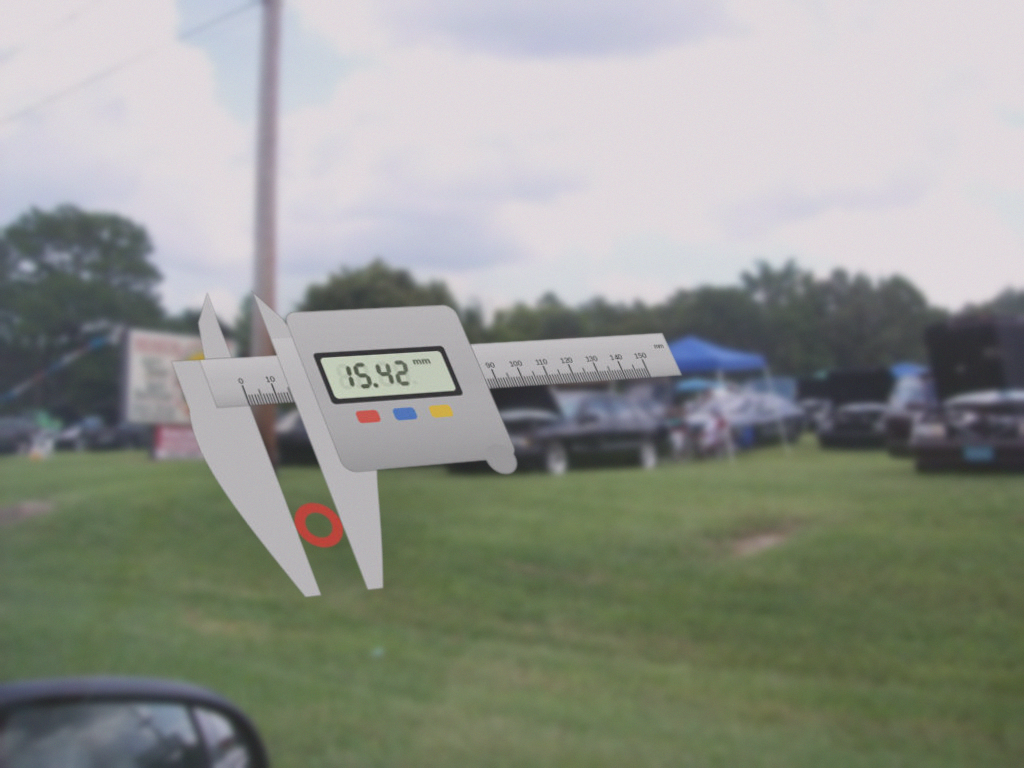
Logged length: 15.42 mm
